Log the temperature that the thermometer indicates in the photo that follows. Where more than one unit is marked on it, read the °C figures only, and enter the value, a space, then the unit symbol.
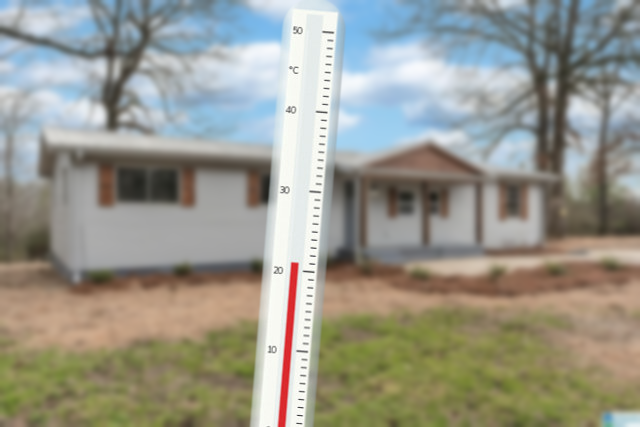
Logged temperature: 21 °C
